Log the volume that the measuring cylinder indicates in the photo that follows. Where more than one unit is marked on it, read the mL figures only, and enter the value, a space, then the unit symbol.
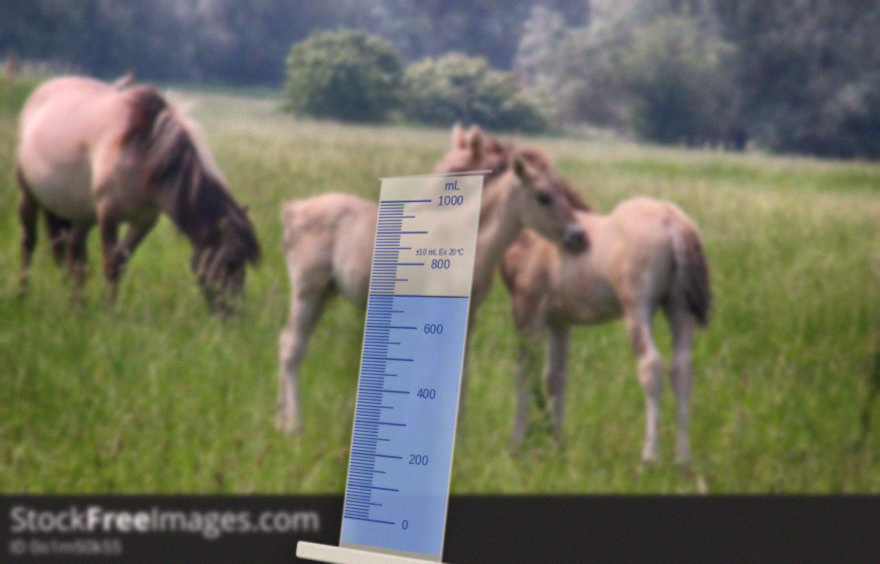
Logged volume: 700 mL
